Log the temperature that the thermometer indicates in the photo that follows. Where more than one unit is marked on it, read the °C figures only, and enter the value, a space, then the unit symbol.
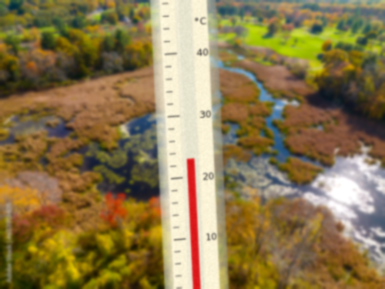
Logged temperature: 23 °C
